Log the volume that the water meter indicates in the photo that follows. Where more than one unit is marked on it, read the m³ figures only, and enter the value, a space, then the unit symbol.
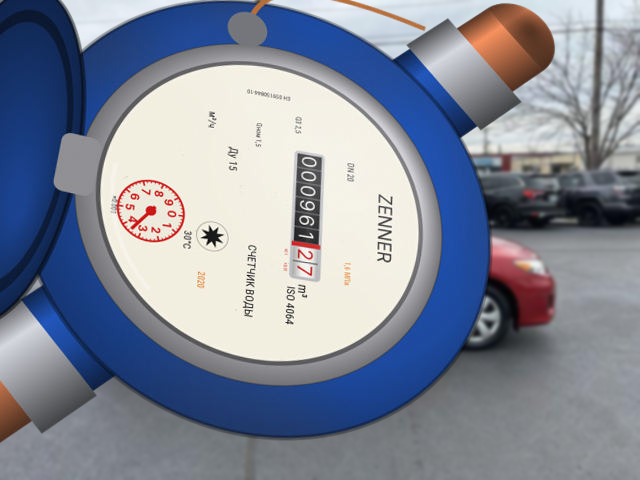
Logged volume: 961.273 m³
